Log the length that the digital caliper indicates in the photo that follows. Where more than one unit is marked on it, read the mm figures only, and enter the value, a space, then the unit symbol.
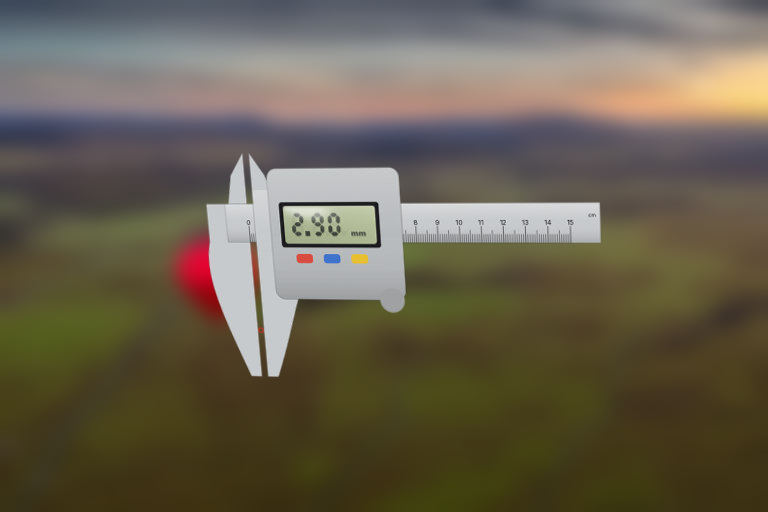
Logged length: 2.90 mm
